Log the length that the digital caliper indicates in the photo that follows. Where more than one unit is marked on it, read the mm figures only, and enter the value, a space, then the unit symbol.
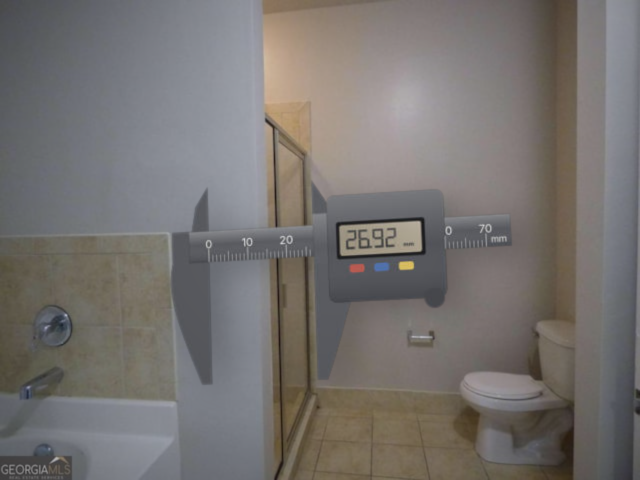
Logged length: 26.92 mm
